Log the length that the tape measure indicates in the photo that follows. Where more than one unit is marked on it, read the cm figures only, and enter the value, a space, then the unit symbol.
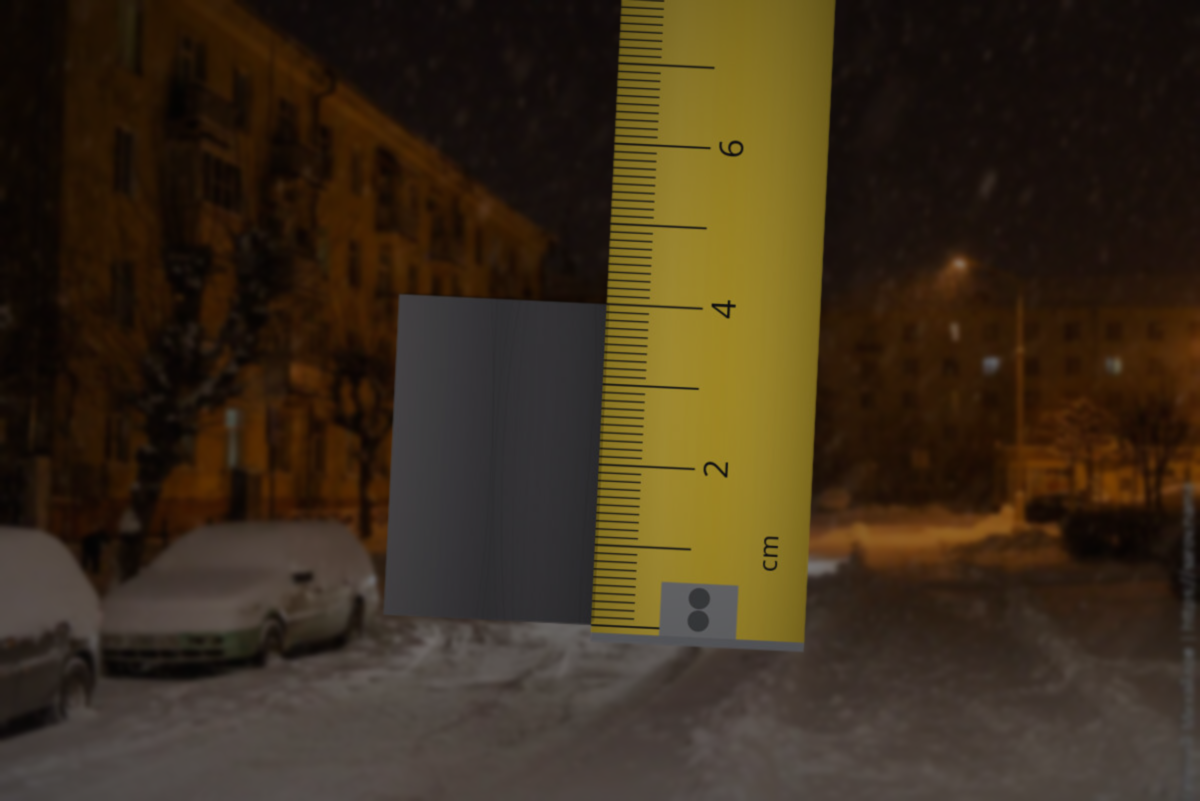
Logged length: 4 cm
